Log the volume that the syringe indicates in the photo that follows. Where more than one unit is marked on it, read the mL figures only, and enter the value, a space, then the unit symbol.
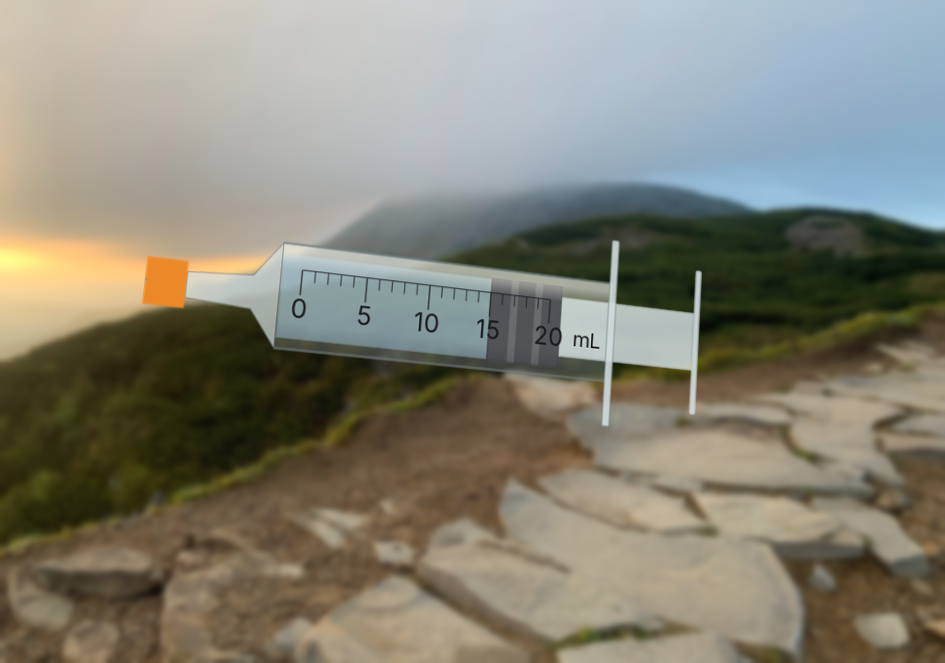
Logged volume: 15 mL
